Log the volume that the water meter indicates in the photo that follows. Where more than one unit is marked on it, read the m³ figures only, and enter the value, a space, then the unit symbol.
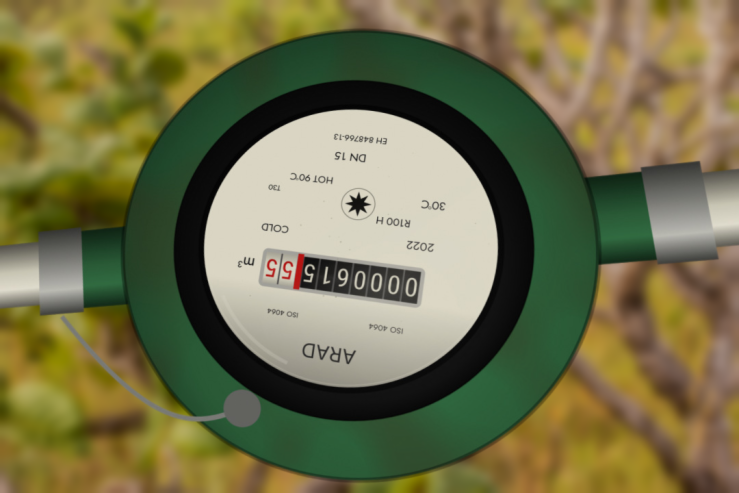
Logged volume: 615.55 m³
